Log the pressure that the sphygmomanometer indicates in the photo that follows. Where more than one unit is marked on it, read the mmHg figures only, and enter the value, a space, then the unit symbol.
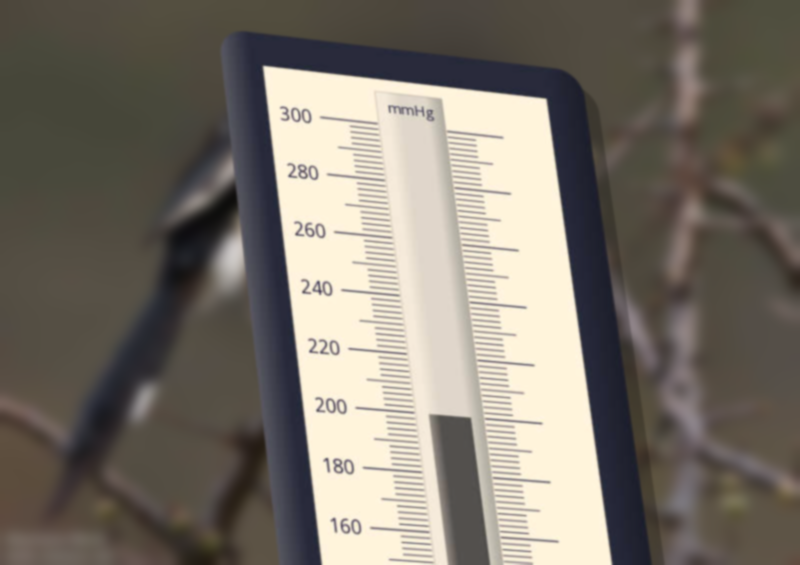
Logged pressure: 200 mmHg
